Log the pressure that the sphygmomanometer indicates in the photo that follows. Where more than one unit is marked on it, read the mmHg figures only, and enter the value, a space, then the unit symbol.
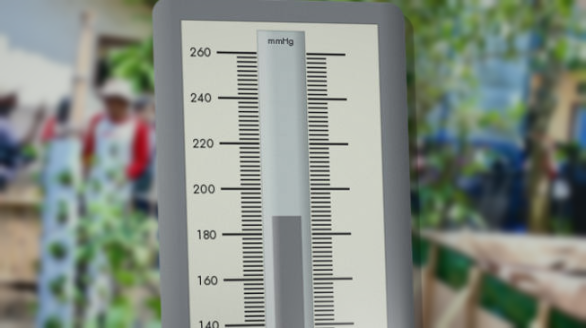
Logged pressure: 188 mmHg
